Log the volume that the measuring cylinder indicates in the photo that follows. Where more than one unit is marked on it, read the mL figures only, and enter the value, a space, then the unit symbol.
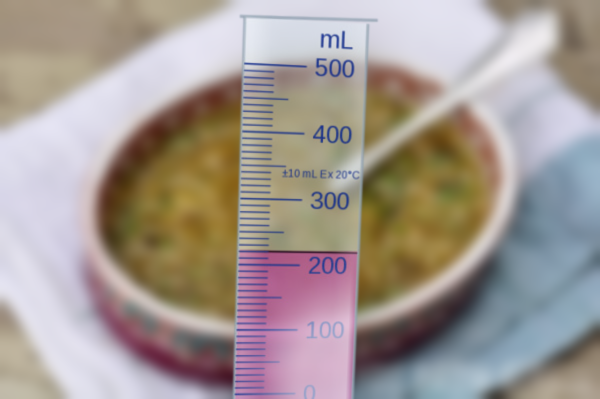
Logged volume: 220 mL
